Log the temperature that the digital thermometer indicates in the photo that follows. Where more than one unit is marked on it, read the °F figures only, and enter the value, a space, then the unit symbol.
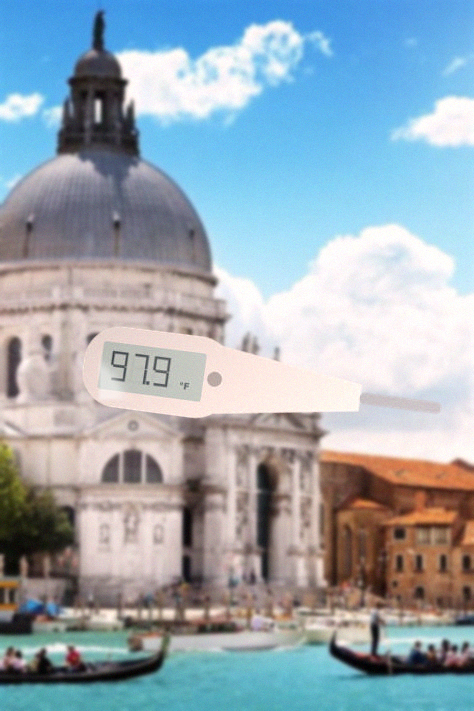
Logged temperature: 97.9 °F
